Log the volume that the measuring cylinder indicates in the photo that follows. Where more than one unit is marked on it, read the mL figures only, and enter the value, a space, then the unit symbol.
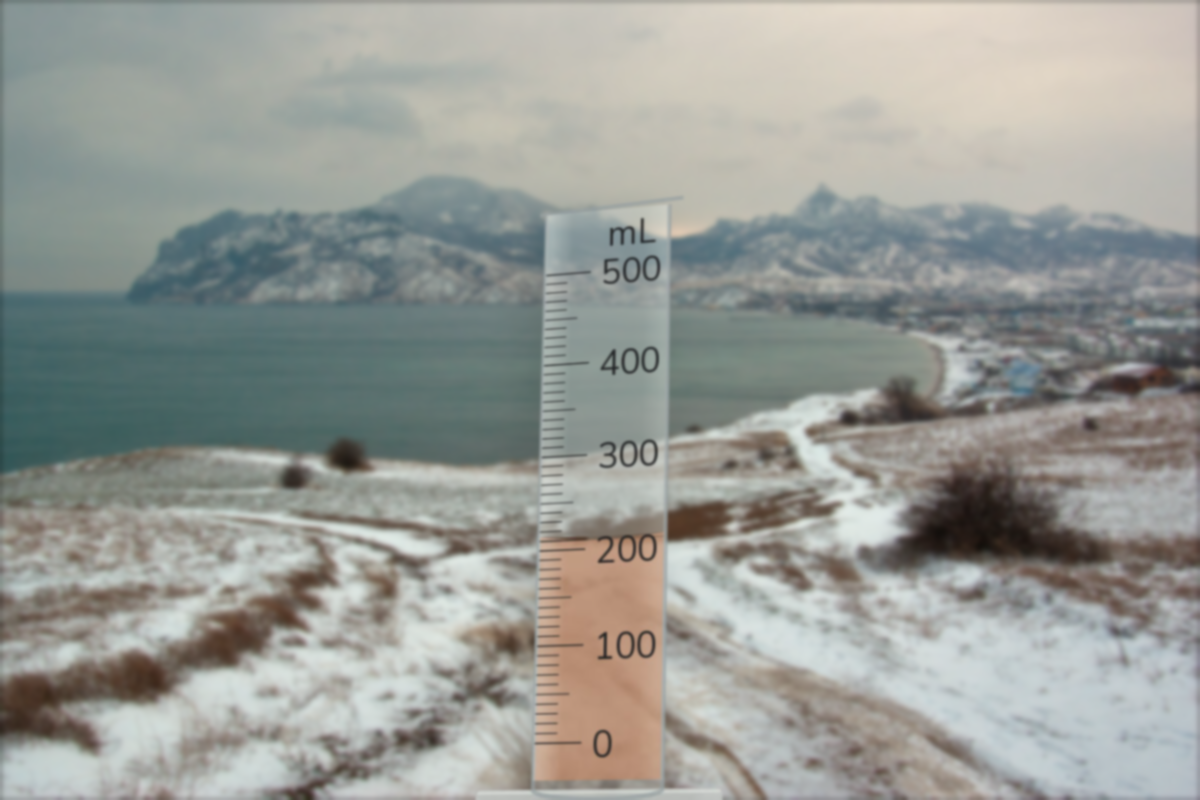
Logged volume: 210 mL
